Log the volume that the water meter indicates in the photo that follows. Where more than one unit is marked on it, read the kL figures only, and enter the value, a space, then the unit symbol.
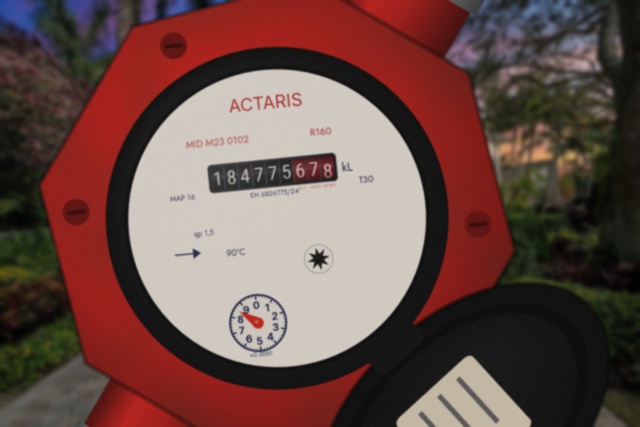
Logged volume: 184775.6778 kL
